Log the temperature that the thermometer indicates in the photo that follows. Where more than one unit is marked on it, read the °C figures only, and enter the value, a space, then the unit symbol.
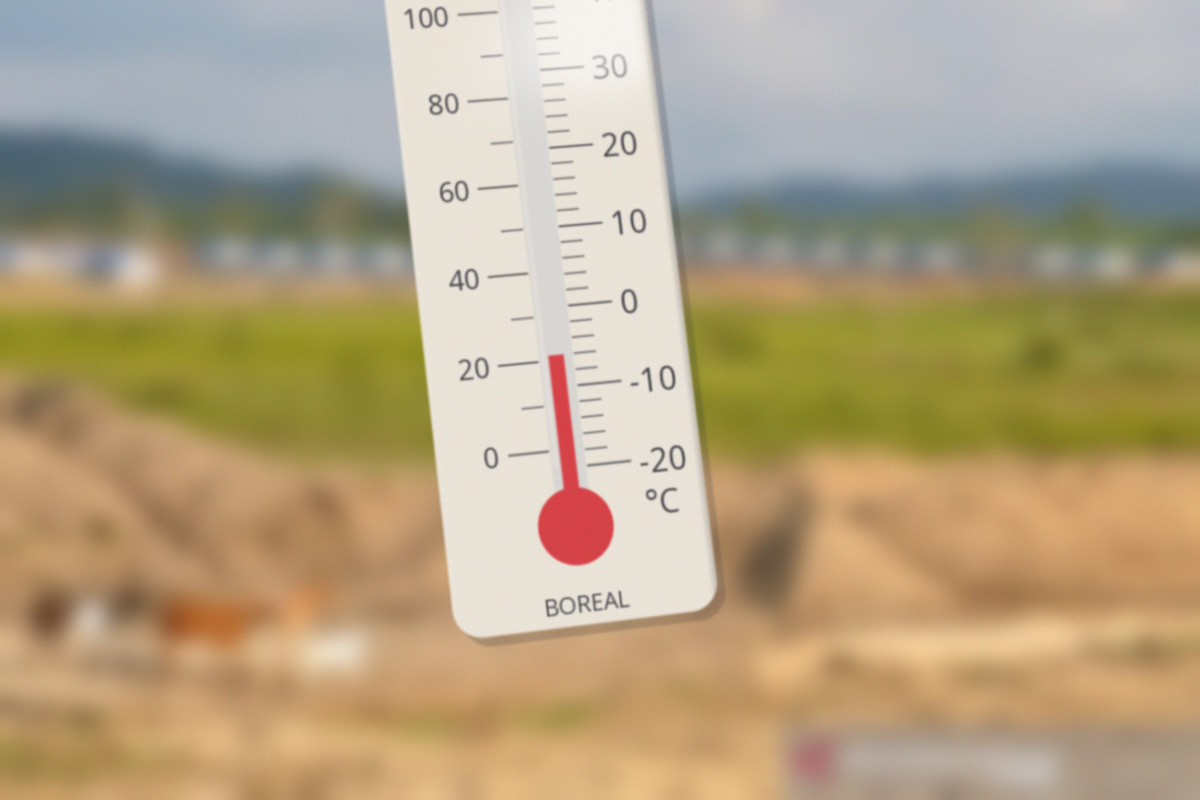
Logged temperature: -6 °C
